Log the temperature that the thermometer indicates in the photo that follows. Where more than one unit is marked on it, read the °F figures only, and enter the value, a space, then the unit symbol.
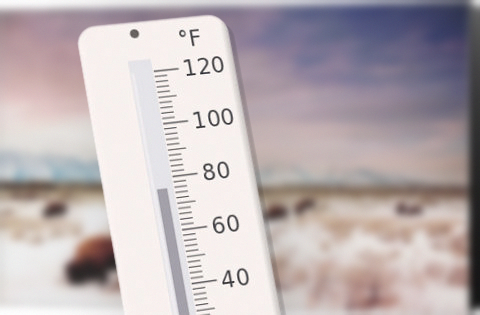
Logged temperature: 76 °F
